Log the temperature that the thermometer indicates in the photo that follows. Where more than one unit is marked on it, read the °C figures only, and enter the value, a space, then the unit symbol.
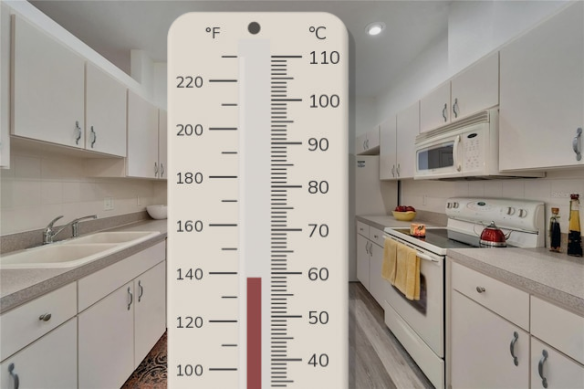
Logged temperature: 59 °C
